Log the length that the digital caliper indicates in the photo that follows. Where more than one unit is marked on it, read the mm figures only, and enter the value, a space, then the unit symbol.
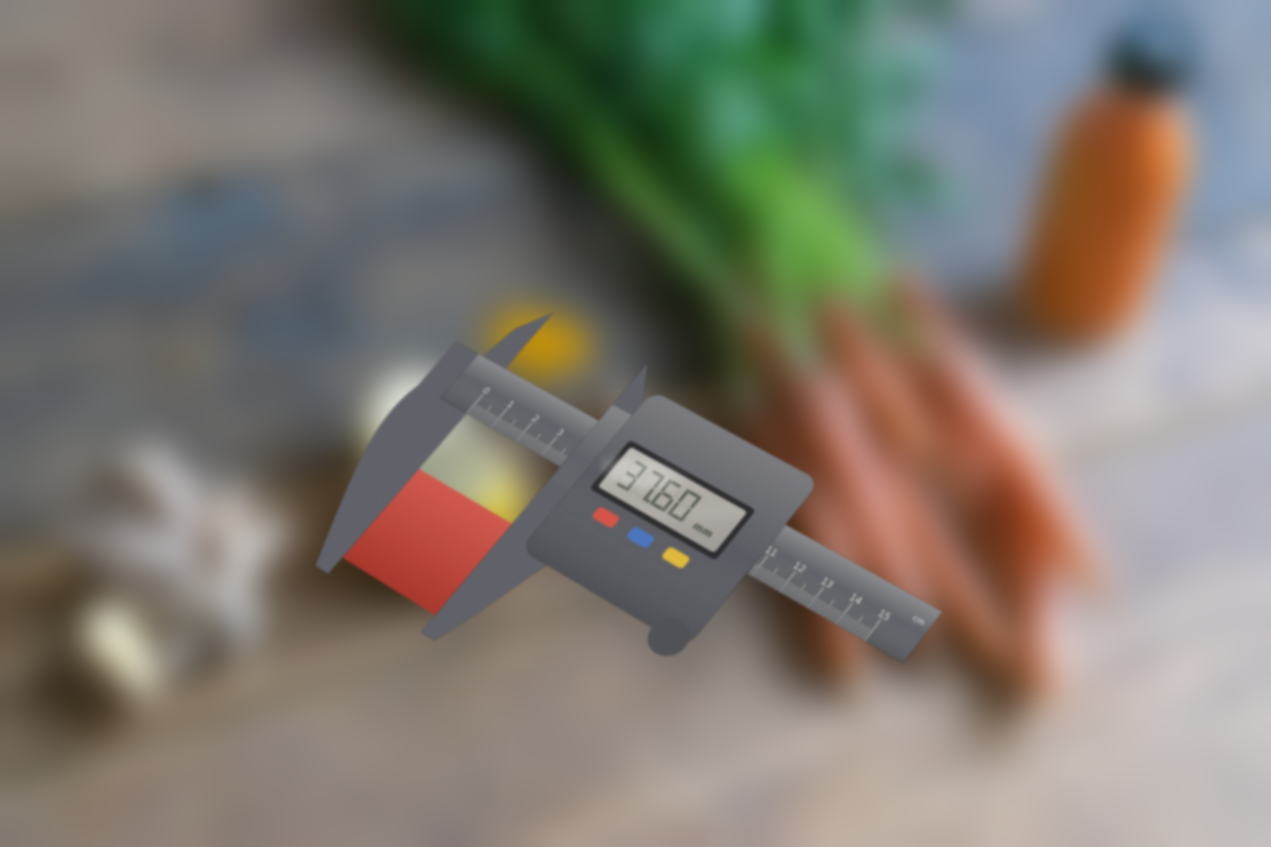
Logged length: 37.60 mm
